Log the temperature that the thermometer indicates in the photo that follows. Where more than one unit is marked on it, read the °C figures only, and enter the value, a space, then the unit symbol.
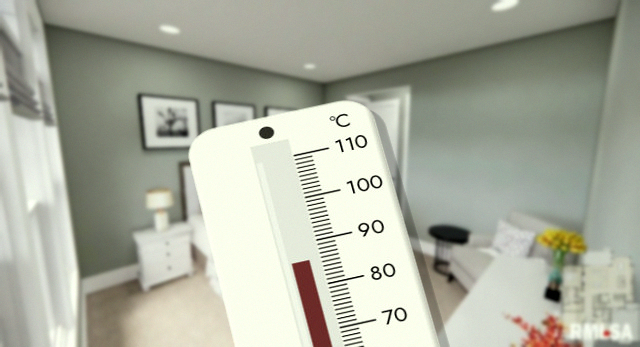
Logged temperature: 86 °C
